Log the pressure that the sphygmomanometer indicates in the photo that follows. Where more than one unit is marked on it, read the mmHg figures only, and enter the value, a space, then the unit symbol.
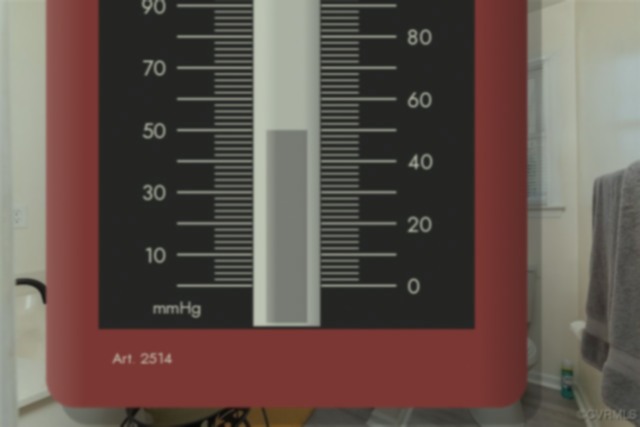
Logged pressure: 50 mmHg
